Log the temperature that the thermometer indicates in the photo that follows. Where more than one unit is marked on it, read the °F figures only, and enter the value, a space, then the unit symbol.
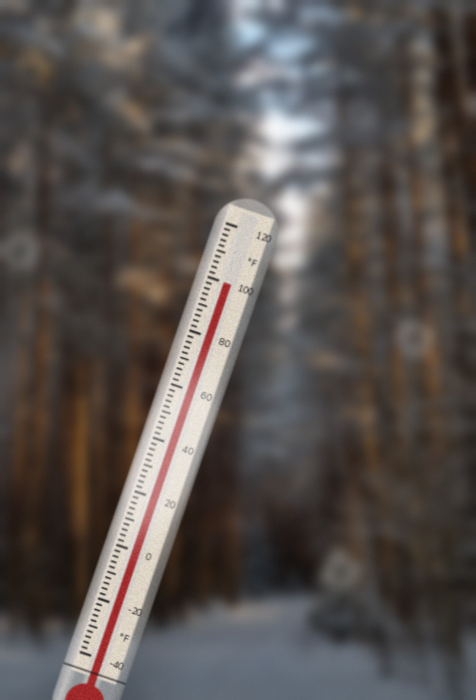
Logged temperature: 100 °F
